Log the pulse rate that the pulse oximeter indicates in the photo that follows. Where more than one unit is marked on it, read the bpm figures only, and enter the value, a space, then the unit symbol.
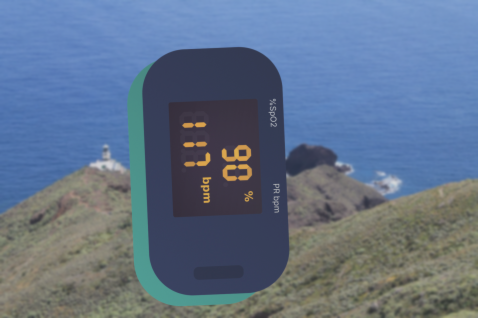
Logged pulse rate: 117 bpm
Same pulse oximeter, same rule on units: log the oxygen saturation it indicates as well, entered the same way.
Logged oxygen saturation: 90 %
